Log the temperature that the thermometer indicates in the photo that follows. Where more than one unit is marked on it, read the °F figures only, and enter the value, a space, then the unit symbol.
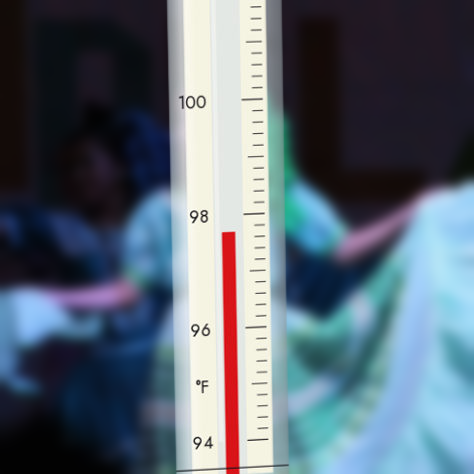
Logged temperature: 97.7 °F
